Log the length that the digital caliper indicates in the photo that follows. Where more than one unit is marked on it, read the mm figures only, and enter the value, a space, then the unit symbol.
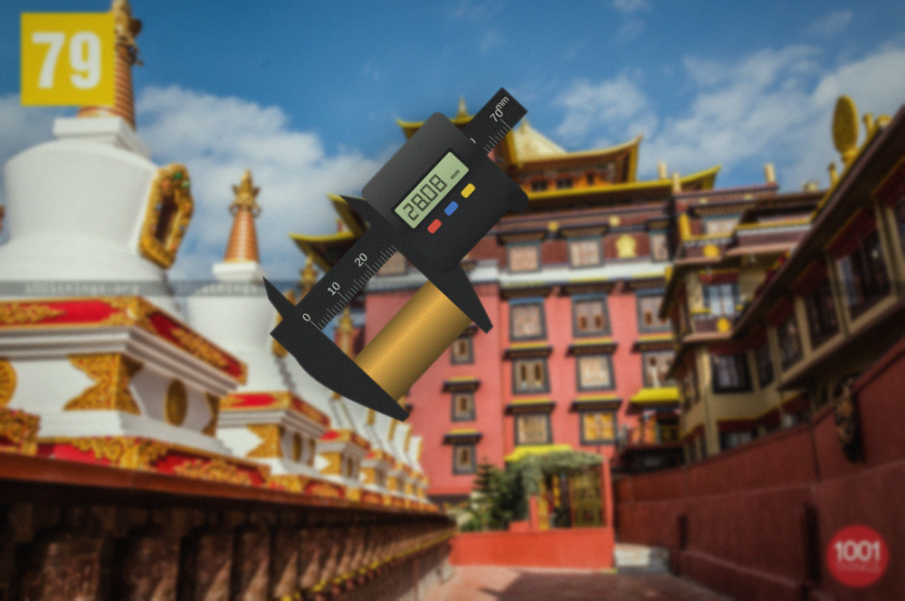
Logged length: 28.08 mm
